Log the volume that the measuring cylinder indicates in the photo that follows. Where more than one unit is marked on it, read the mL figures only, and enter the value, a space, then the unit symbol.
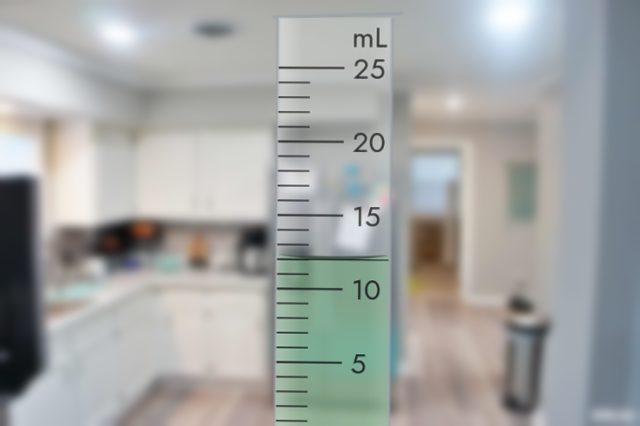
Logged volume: 12 mL
